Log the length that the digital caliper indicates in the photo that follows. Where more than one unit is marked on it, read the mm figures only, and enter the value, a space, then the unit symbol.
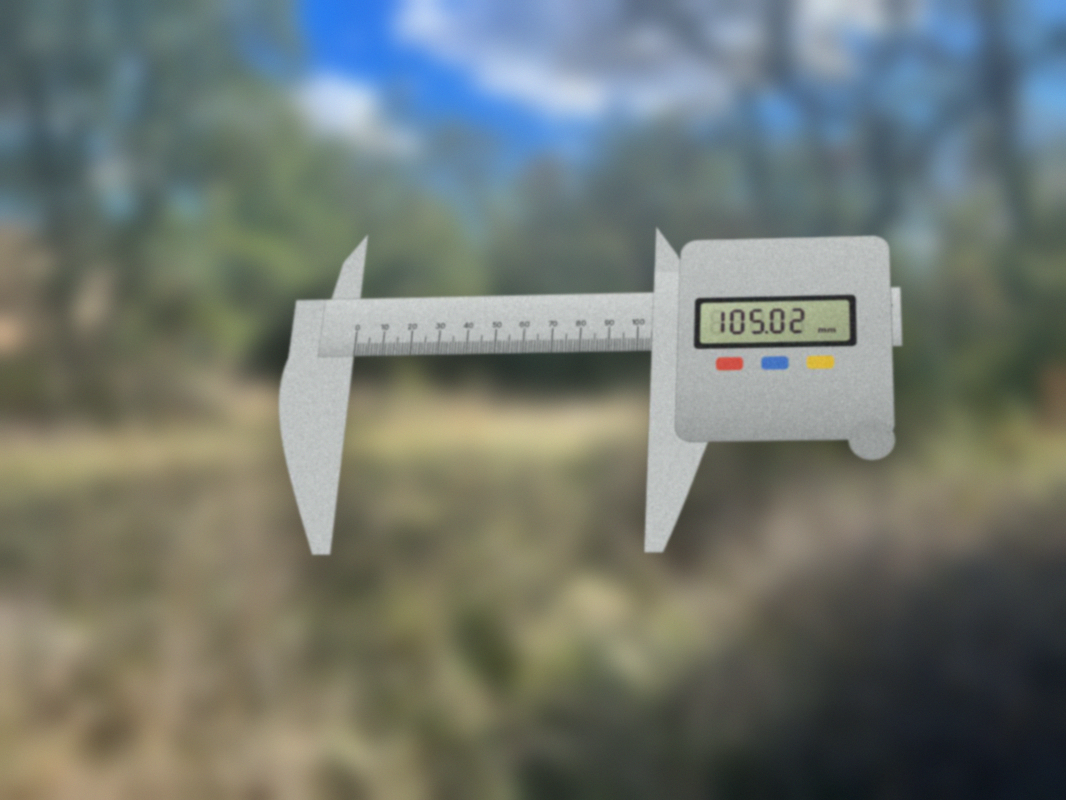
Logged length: 105.02 mm
